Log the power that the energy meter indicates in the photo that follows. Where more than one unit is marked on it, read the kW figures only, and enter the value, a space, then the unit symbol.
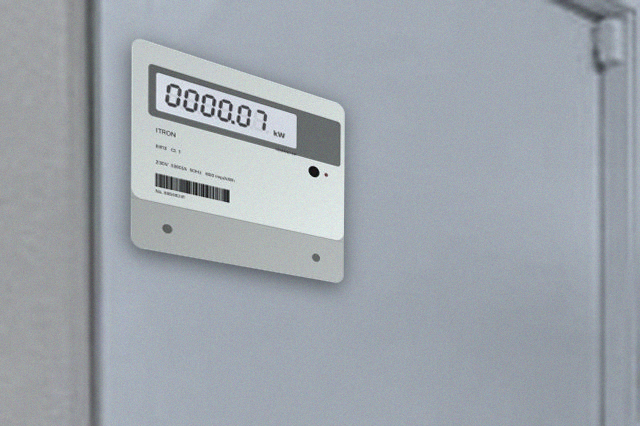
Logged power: 0.07 kW
